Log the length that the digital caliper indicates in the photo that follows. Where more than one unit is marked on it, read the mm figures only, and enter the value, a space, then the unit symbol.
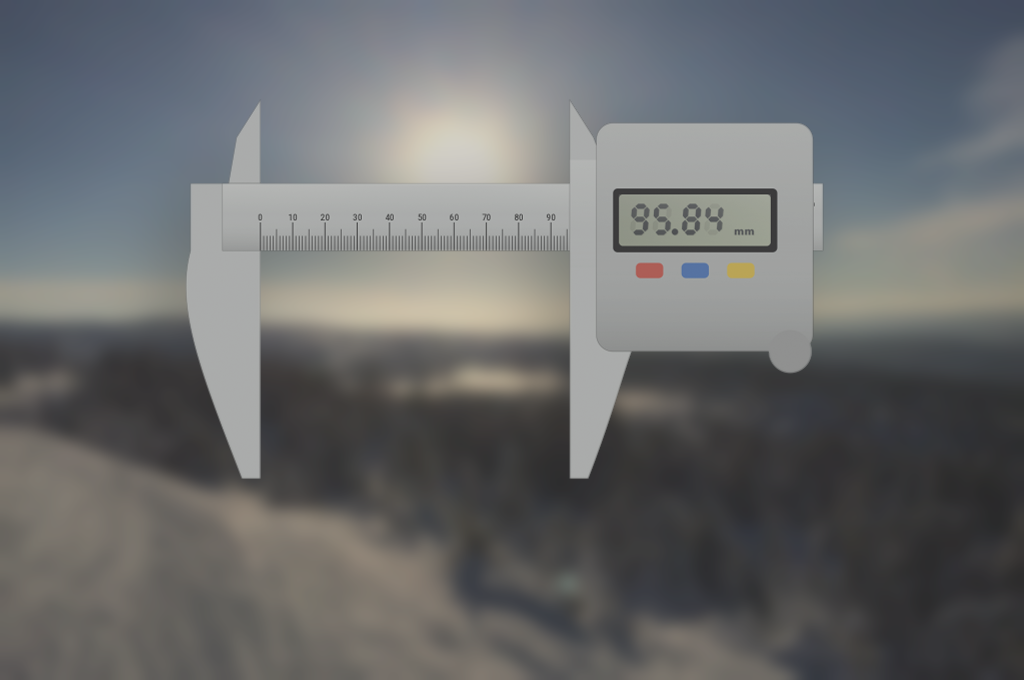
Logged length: 95.84 mm
